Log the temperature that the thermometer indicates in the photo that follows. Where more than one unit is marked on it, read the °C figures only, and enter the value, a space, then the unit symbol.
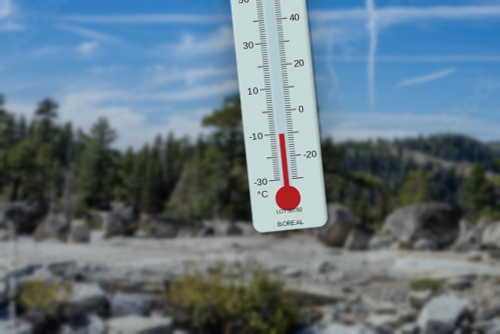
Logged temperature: -10 °C
